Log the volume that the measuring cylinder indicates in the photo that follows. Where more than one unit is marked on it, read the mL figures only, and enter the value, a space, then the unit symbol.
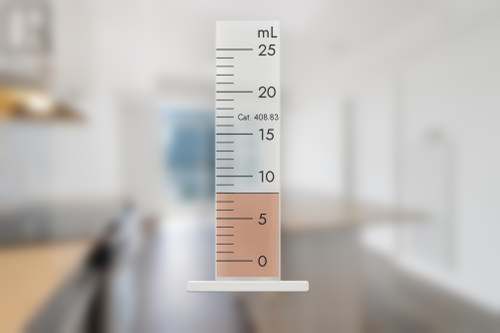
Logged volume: 8 mL
